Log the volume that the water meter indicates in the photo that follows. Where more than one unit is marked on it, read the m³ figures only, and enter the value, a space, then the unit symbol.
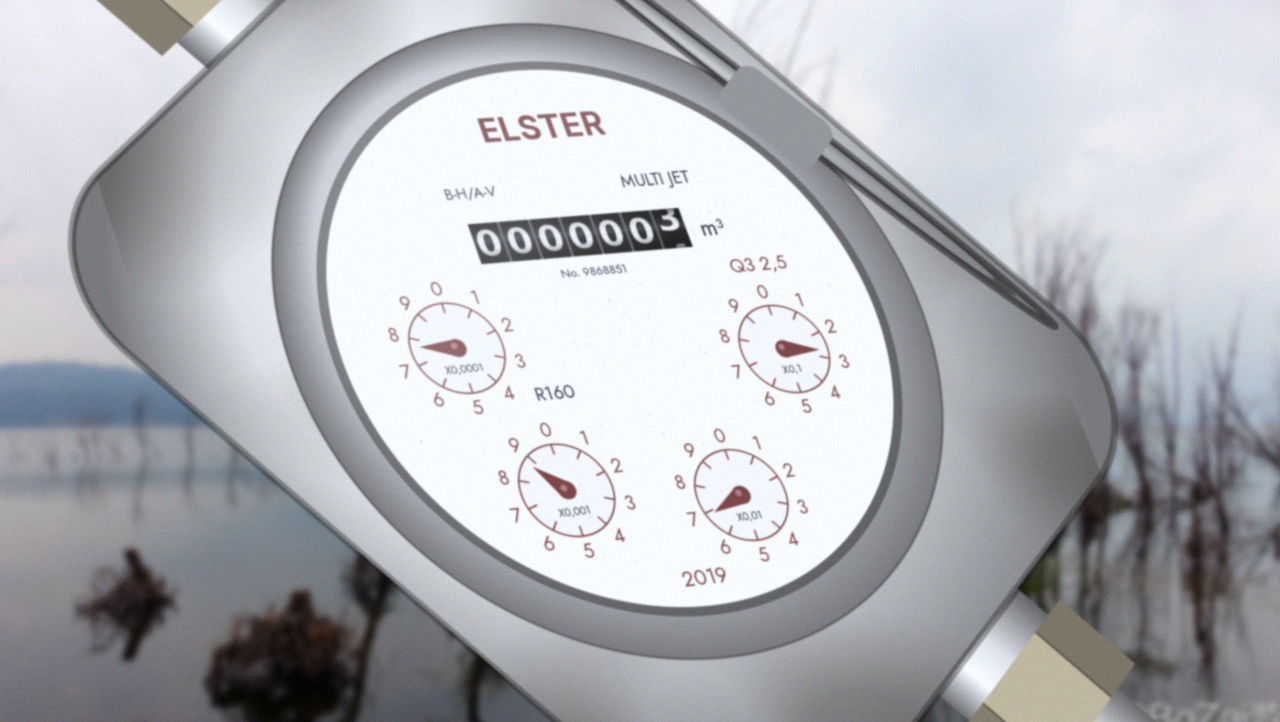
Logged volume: 3.2687 m³
